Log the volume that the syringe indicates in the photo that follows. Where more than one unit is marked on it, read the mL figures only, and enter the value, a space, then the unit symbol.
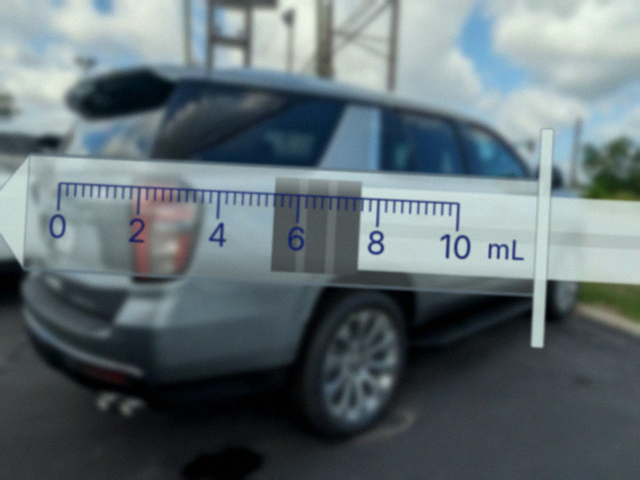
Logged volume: 5.4 mL
